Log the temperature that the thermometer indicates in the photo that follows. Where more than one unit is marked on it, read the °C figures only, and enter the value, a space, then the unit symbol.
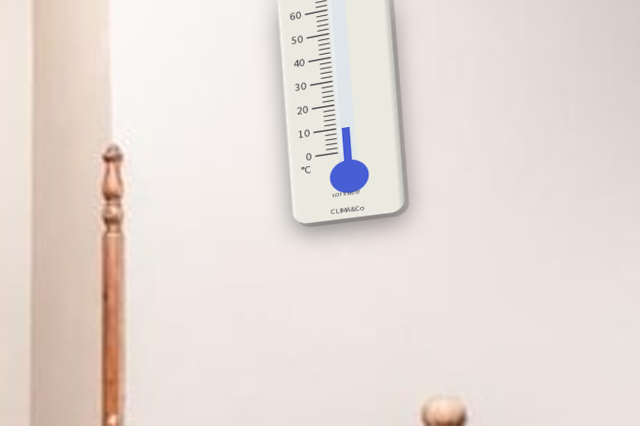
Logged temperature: 10 °C
